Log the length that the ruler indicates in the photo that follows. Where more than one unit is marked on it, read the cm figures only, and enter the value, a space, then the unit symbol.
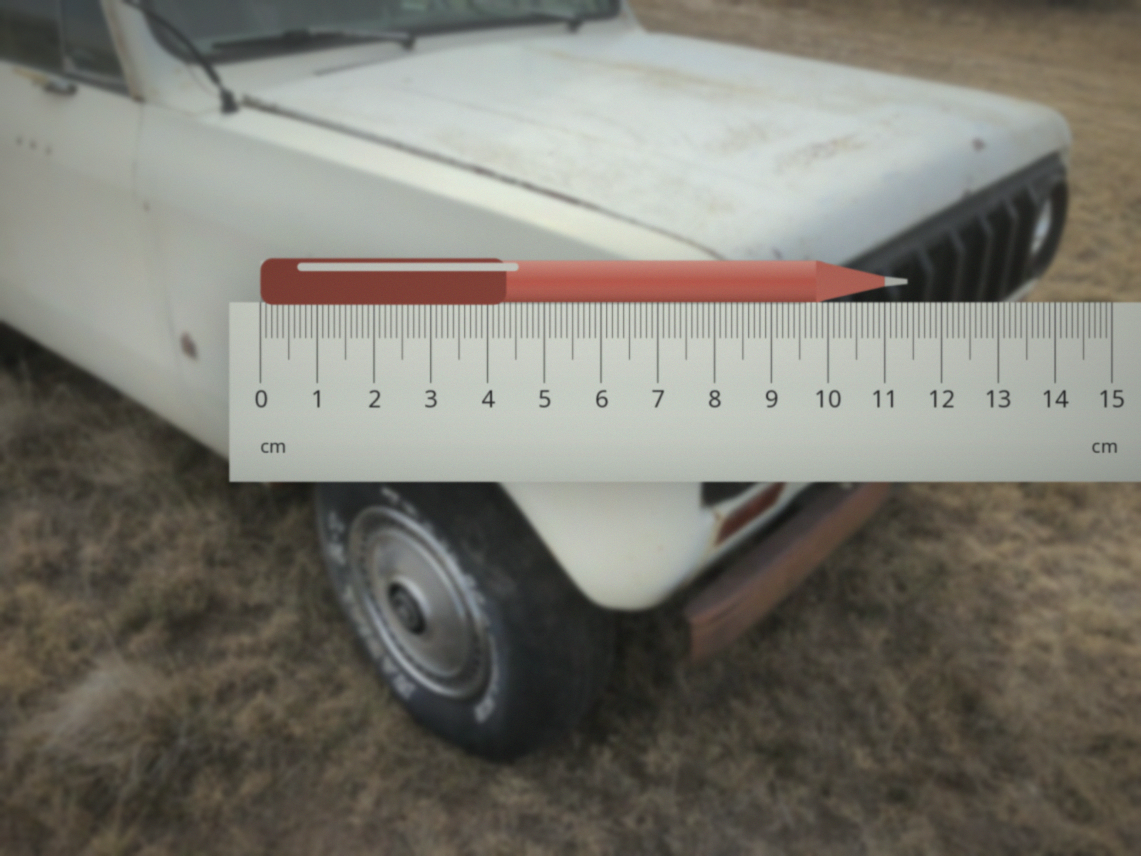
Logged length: 11.4 cm
